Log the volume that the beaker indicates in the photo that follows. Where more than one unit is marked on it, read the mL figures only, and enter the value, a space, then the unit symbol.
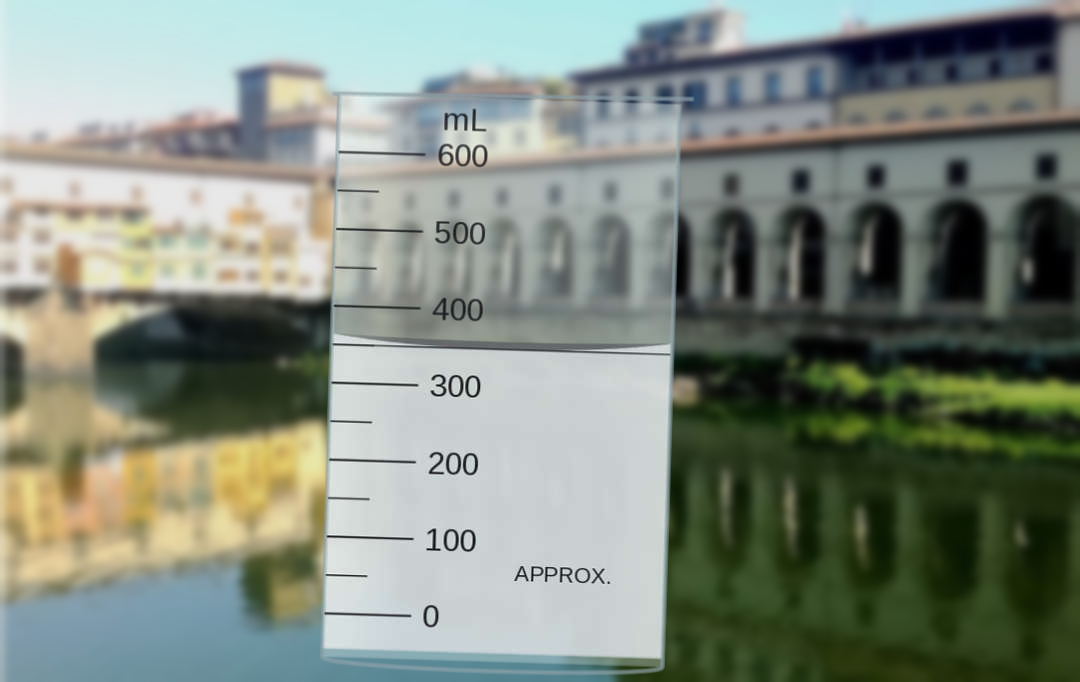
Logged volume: 350 mL
